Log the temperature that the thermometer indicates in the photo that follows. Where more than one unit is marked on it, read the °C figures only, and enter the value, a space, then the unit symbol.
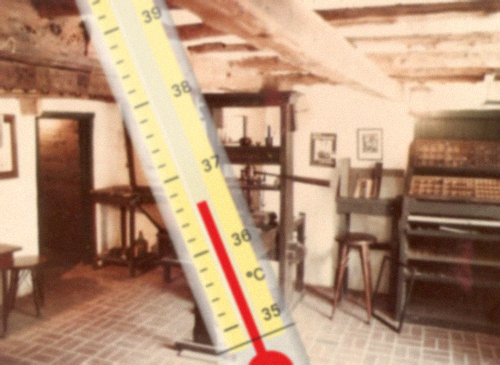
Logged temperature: 36.6 °C
